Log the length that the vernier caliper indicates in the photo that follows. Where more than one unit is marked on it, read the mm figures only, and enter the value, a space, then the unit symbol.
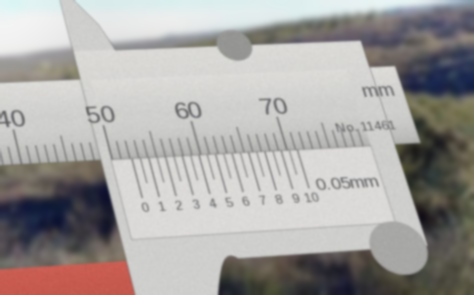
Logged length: 52.2 mm
